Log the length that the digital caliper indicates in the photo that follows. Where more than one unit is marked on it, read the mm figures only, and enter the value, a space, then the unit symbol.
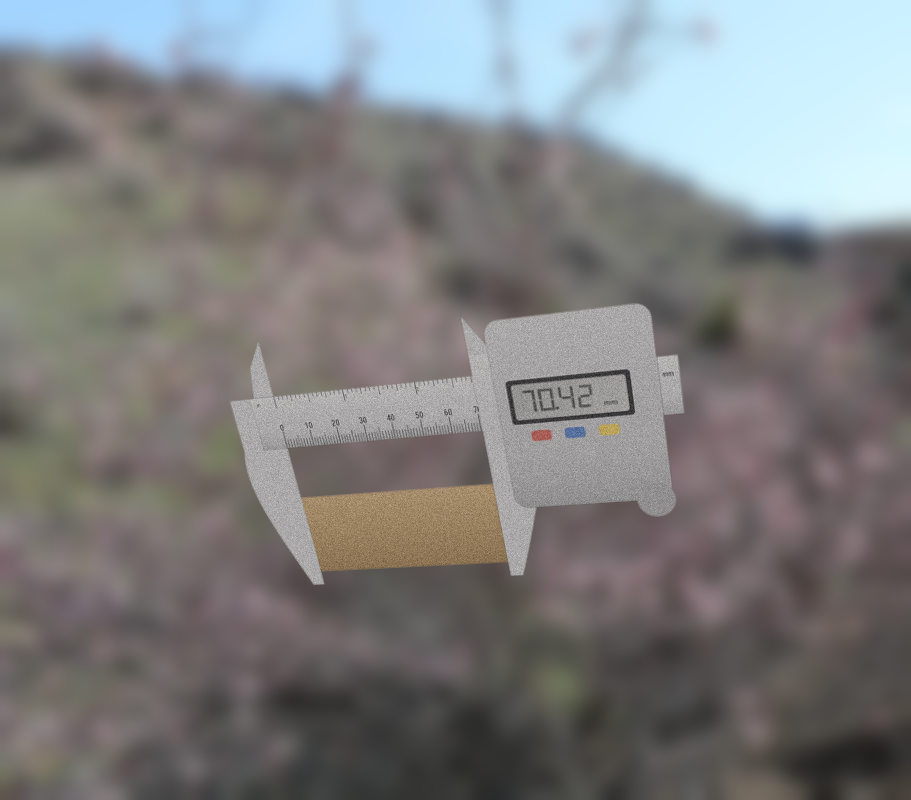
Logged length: 70.42 mm
